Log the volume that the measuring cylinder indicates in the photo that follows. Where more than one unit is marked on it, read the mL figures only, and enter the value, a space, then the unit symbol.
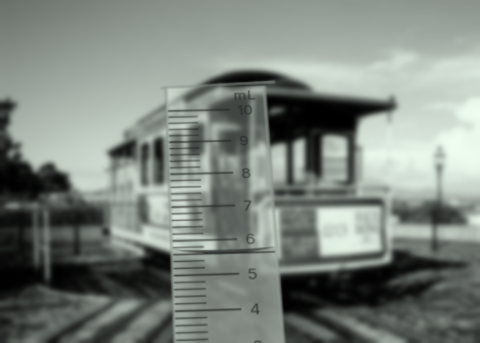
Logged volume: 5.6 mL
